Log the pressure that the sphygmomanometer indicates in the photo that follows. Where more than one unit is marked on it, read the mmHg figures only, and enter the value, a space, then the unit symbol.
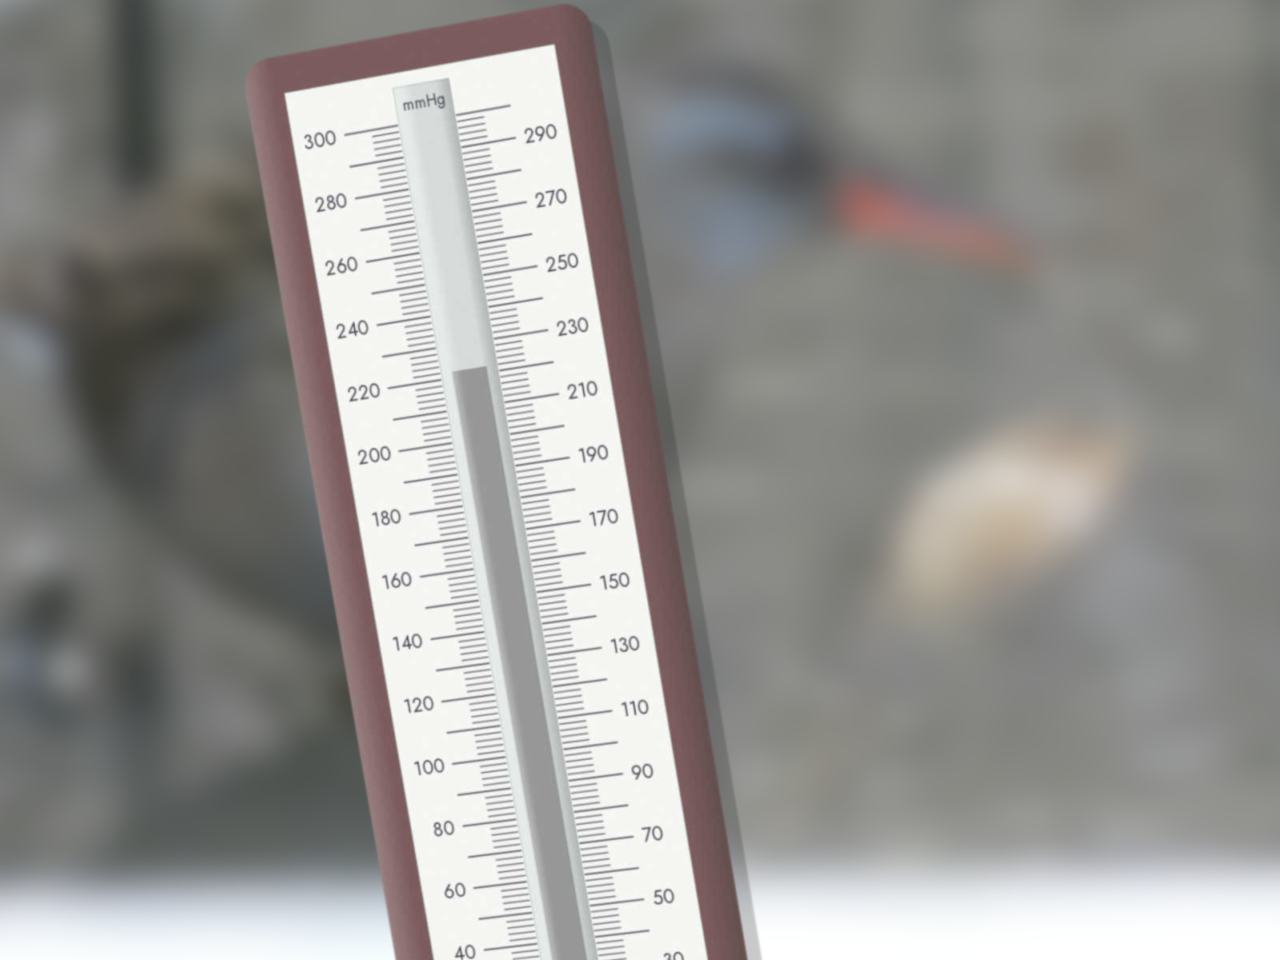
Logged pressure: 222 mmHg
